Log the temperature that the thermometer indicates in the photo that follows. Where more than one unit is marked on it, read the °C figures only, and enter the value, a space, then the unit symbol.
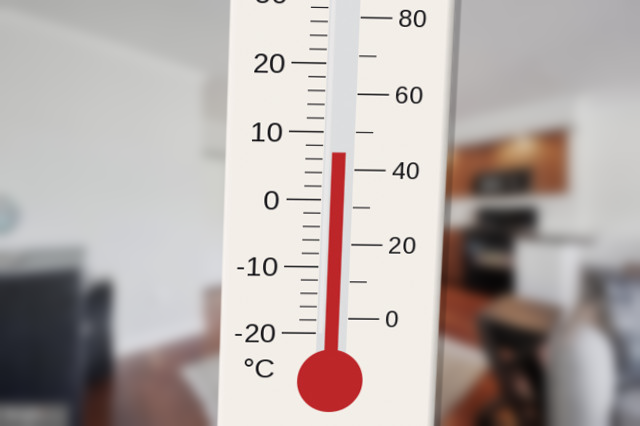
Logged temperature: 7 °C
